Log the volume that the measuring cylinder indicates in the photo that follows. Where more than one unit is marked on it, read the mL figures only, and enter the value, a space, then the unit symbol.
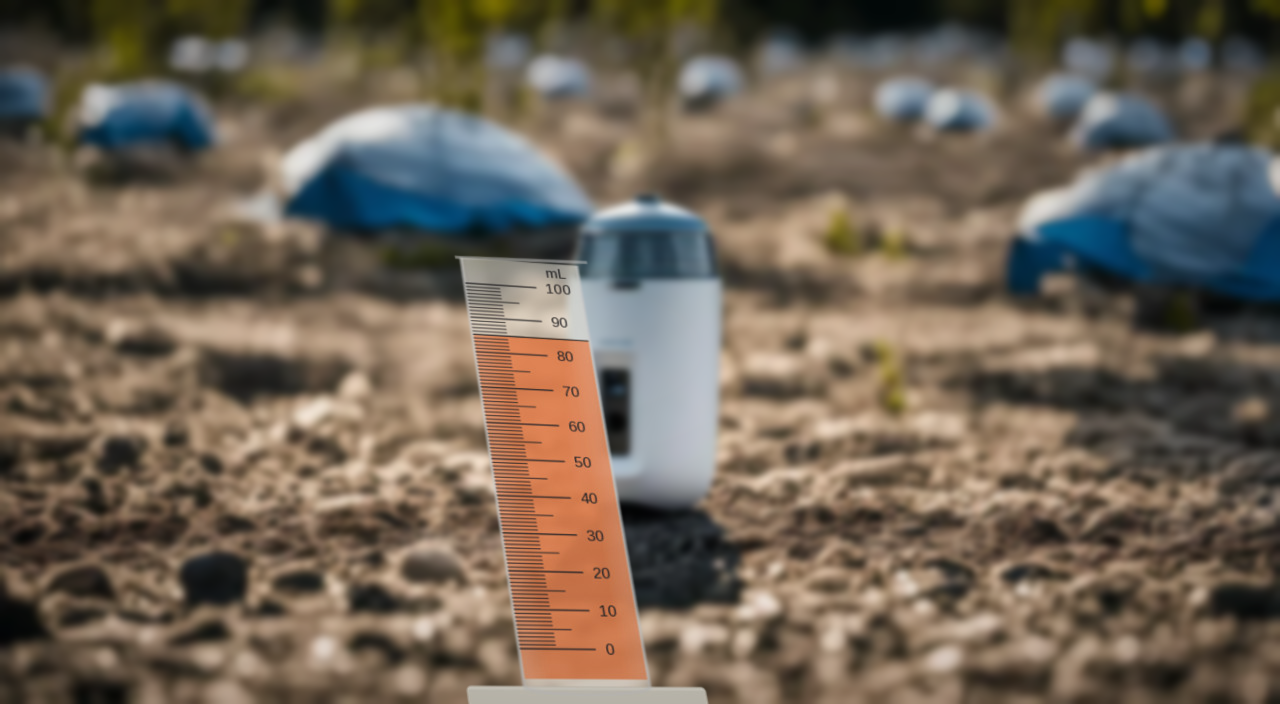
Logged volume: 85 mL
